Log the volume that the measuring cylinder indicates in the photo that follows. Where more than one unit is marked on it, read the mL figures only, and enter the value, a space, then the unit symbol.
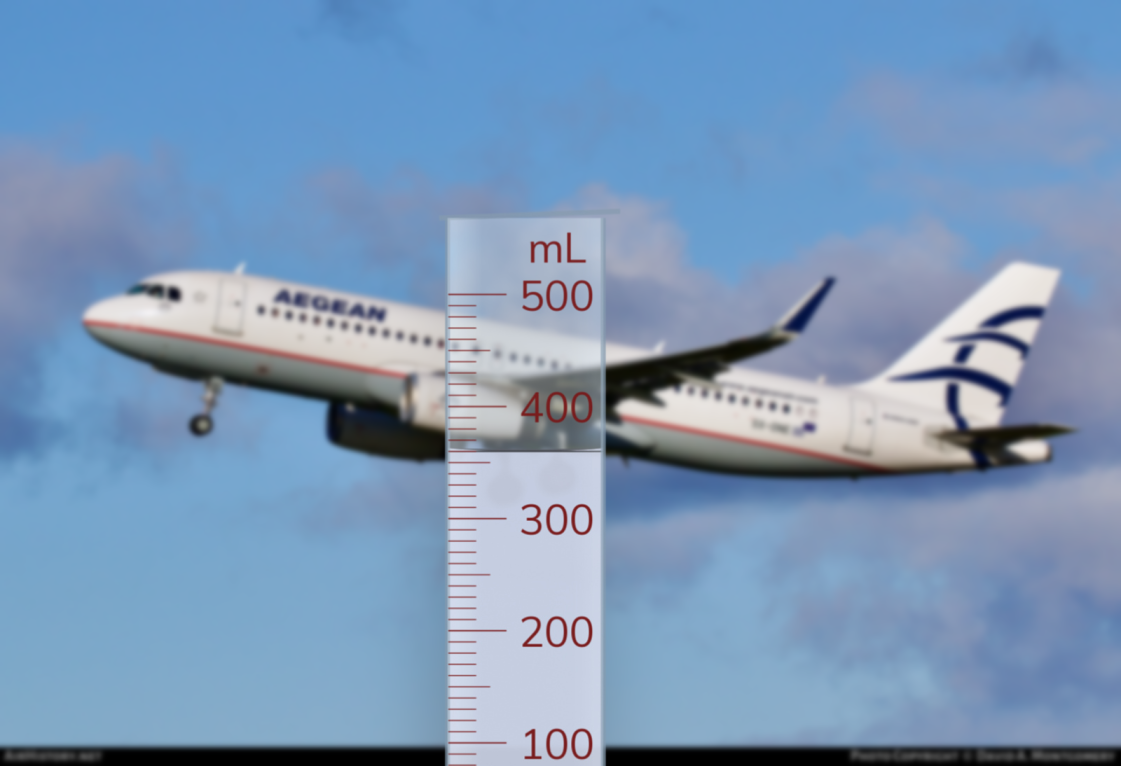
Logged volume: 360 mL
